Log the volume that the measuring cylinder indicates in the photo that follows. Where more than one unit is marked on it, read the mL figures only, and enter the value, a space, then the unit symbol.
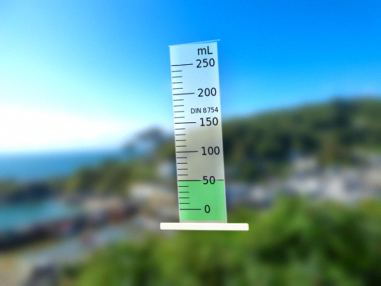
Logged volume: 50 mL
